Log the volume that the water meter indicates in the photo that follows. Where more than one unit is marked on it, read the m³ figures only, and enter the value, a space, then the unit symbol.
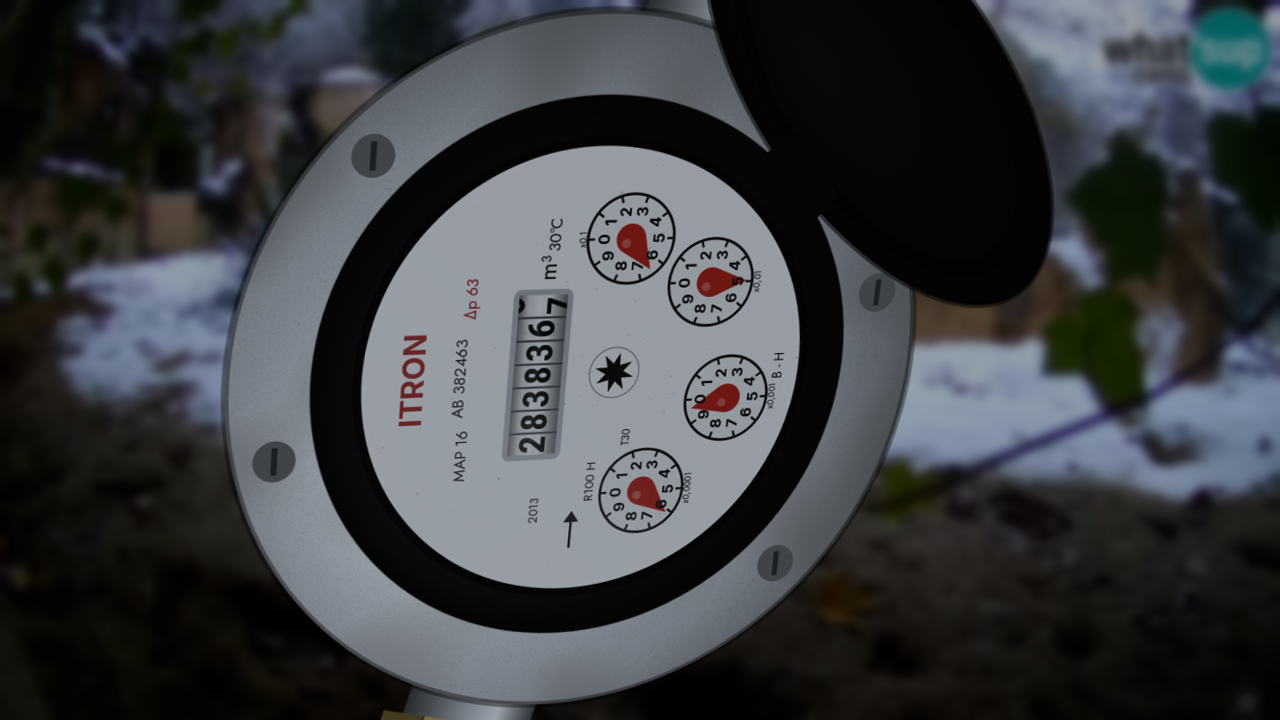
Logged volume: 2838366.6496 m³
